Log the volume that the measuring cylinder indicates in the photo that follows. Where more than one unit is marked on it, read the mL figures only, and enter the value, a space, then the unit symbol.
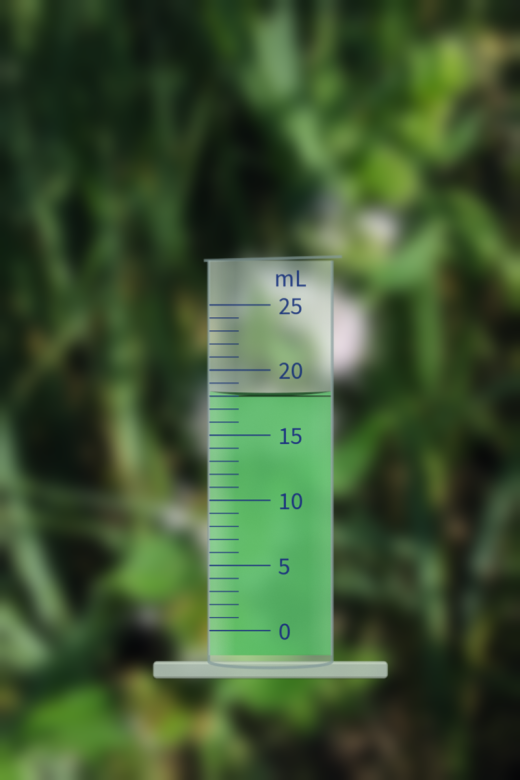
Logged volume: 18 mL
